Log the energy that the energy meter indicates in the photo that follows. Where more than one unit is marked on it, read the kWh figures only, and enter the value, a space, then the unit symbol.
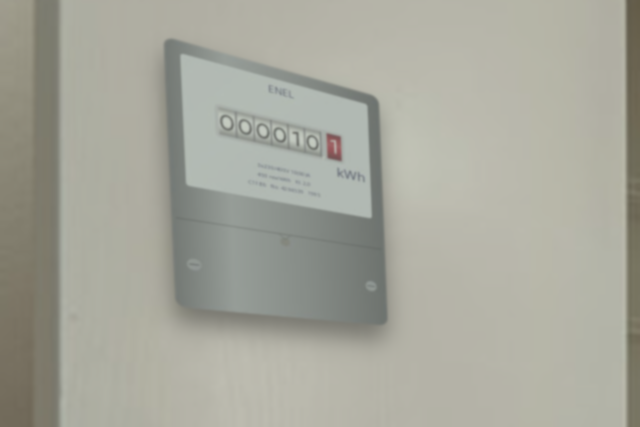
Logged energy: 10.1 kWh
